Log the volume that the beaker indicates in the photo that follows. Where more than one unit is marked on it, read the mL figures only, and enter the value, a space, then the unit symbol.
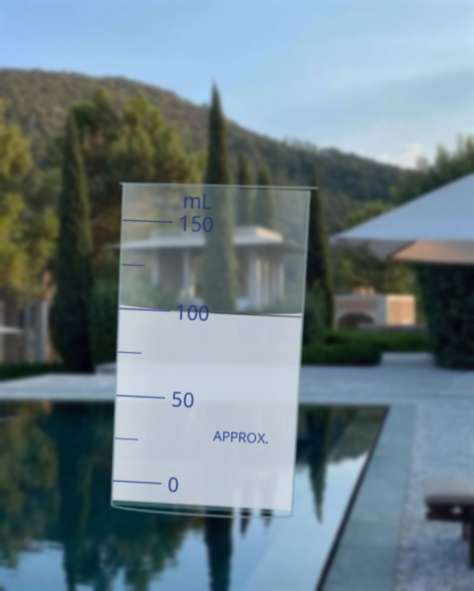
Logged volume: 100 mL
